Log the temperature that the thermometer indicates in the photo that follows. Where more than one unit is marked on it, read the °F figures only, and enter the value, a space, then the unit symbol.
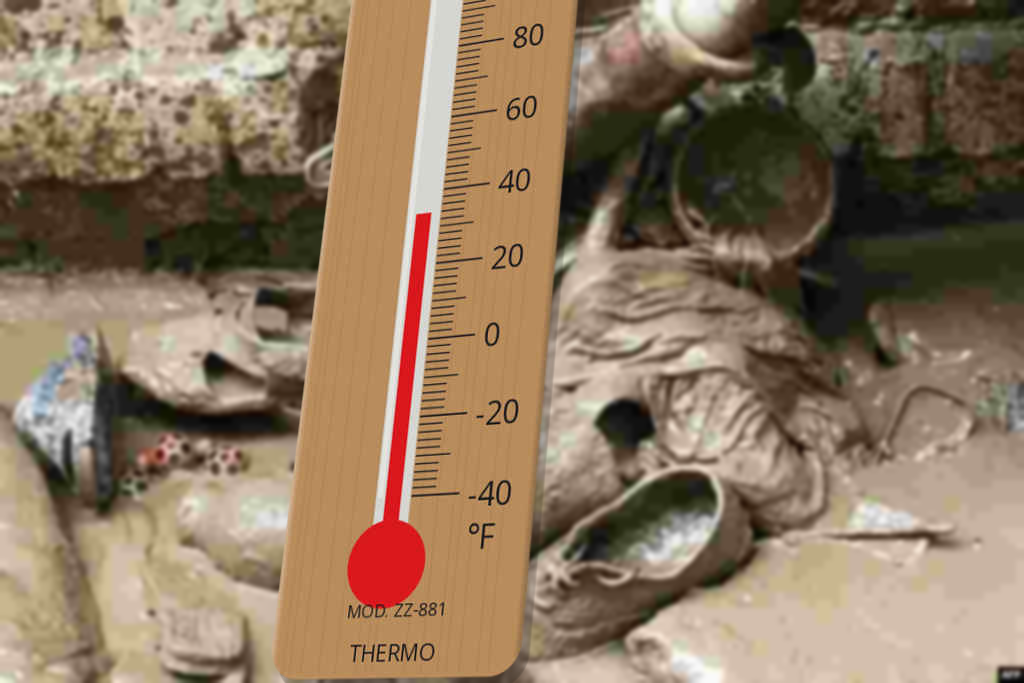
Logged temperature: 34 °F
